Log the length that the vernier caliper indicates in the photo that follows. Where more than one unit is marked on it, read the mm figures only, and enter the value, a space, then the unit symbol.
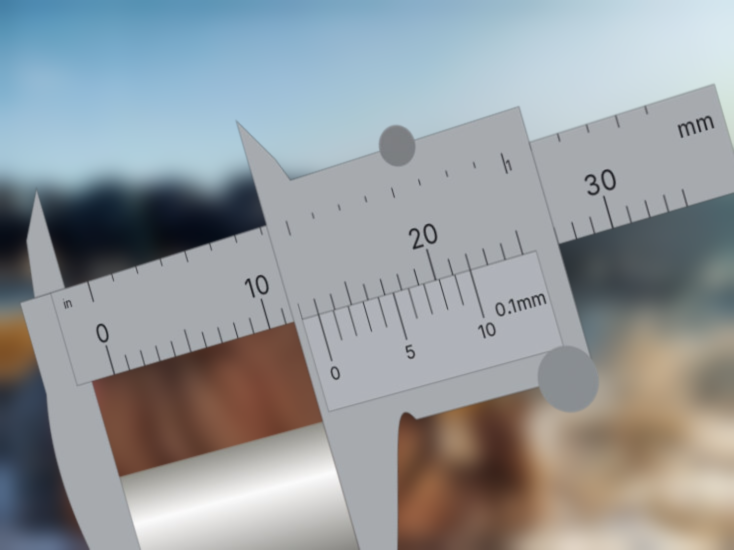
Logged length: 13.0 mm
